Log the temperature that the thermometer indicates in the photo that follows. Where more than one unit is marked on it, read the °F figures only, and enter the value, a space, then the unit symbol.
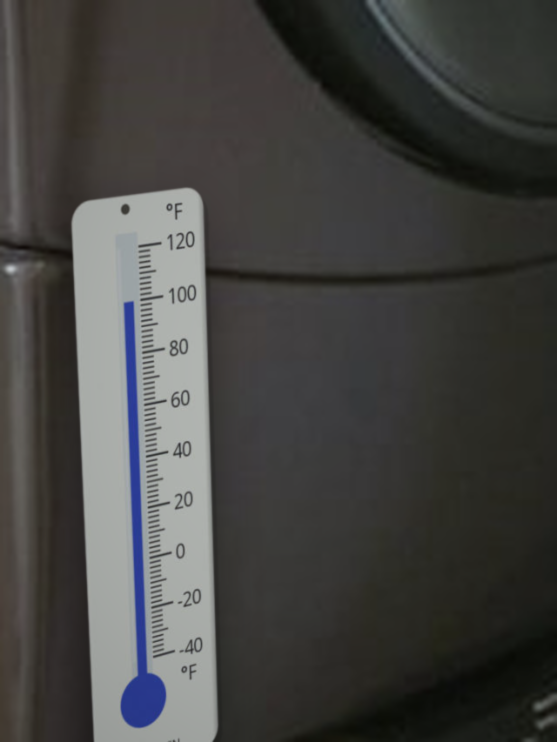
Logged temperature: 100 °F
